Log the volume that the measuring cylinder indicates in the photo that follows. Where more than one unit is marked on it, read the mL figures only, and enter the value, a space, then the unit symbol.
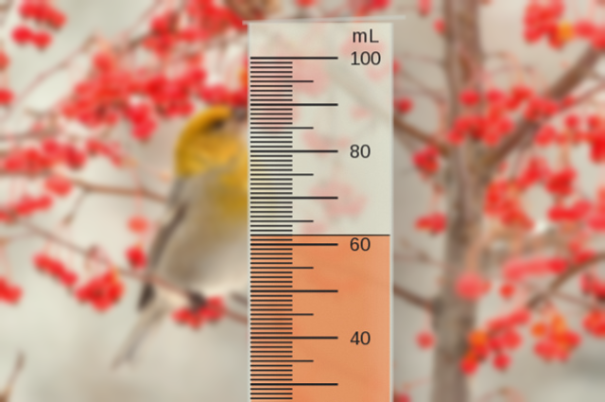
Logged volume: 62 mL
